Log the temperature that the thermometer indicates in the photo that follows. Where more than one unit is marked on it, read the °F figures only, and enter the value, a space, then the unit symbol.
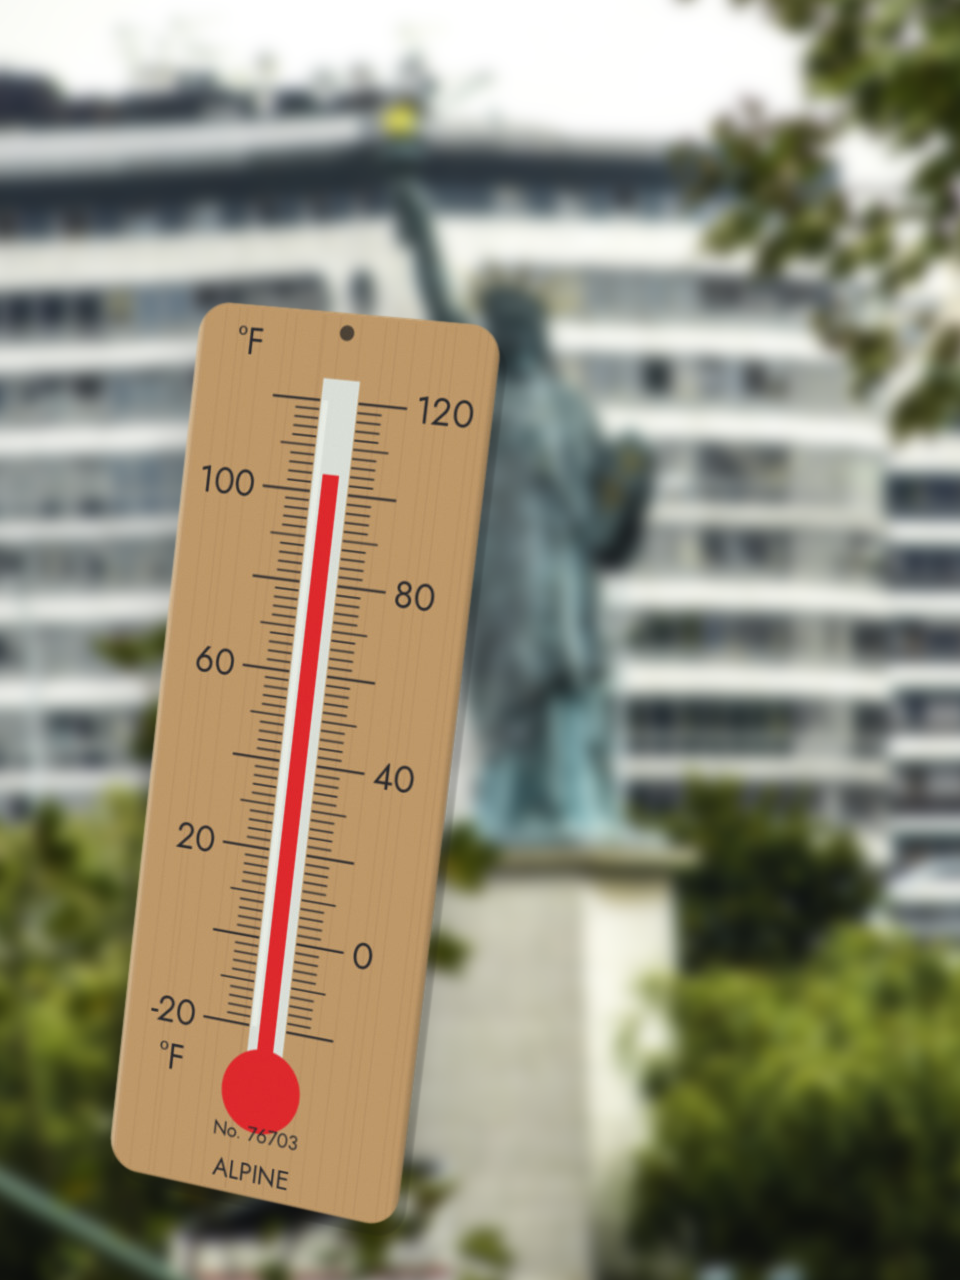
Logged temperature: 104 °F
